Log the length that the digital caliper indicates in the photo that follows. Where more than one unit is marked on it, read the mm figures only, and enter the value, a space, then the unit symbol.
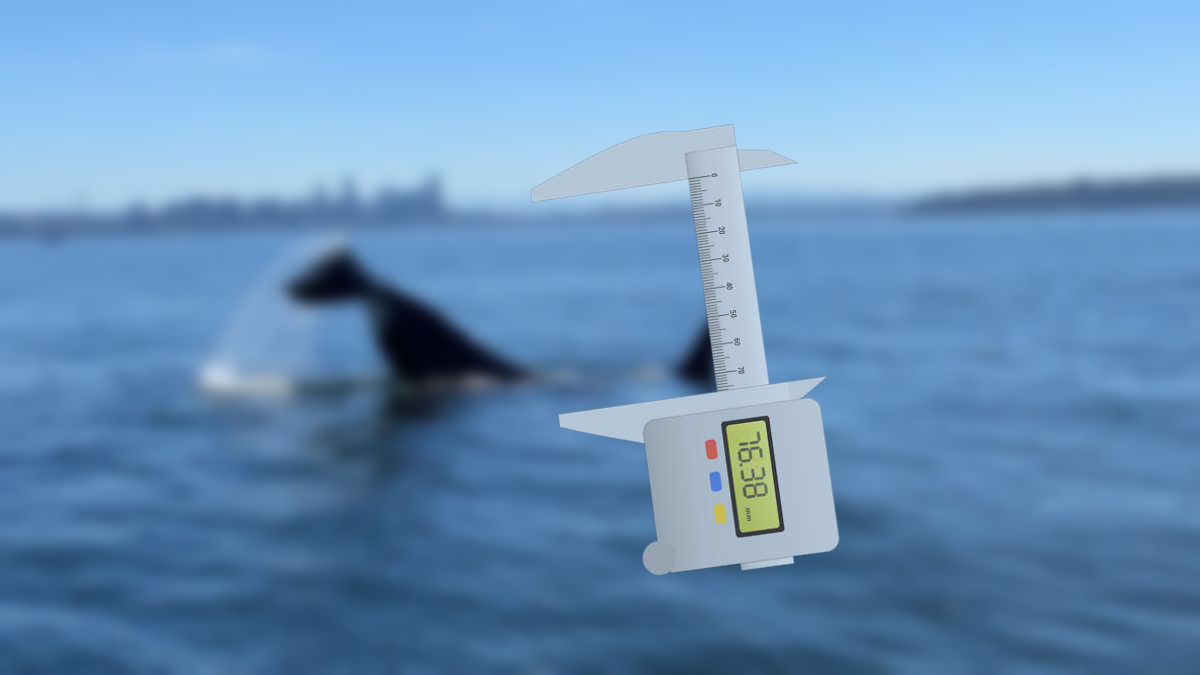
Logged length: 76.38 mm
